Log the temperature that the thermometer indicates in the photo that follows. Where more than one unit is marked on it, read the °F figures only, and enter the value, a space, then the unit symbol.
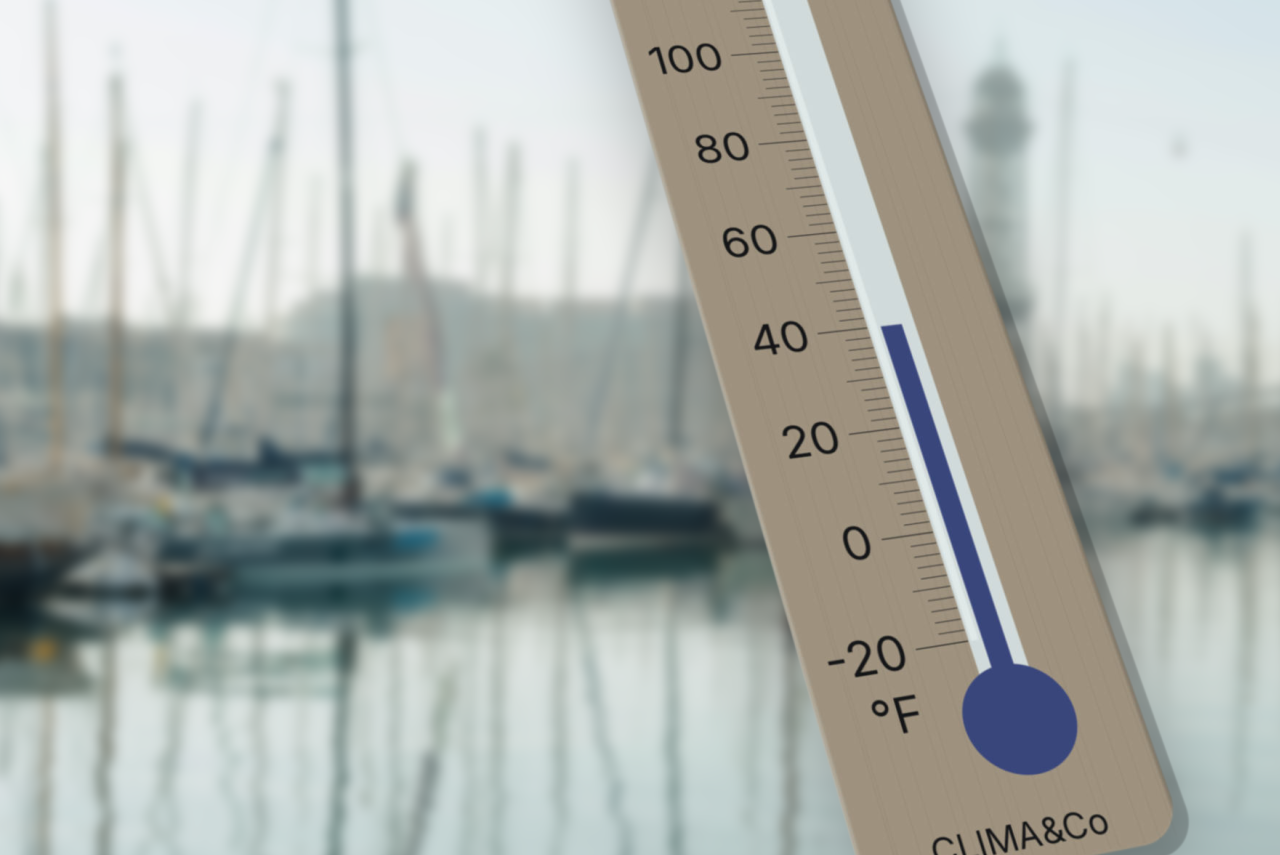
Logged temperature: 40 °F
